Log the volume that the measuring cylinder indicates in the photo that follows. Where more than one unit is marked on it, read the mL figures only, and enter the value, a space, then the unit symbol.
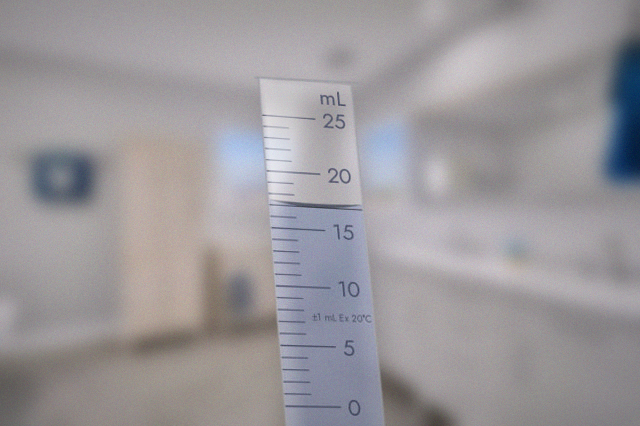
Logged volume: 17 mL
